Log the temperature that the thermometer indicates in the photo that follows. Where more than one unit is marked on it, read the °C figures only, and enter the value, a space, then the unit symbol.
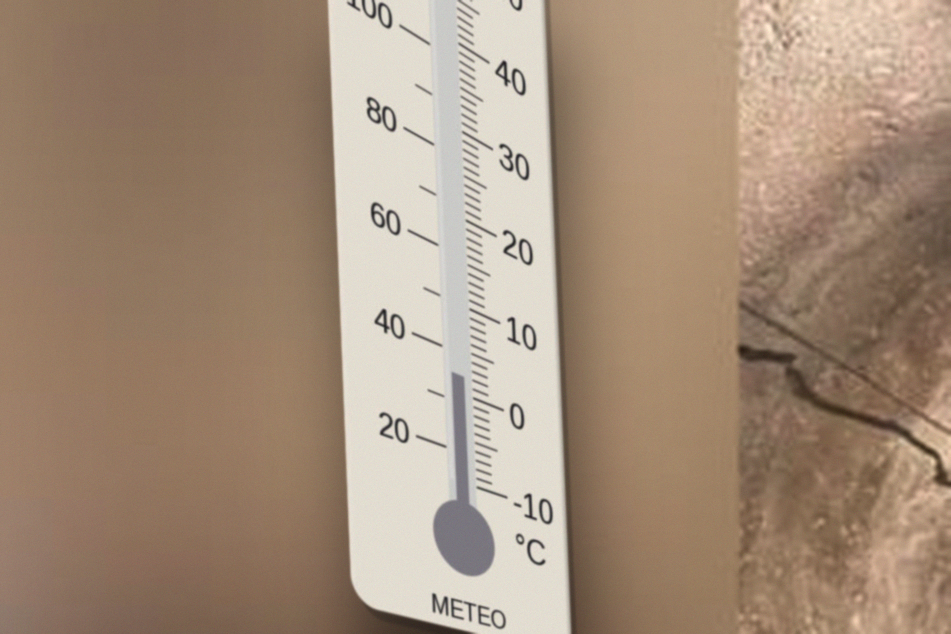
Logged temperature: 2 °C
